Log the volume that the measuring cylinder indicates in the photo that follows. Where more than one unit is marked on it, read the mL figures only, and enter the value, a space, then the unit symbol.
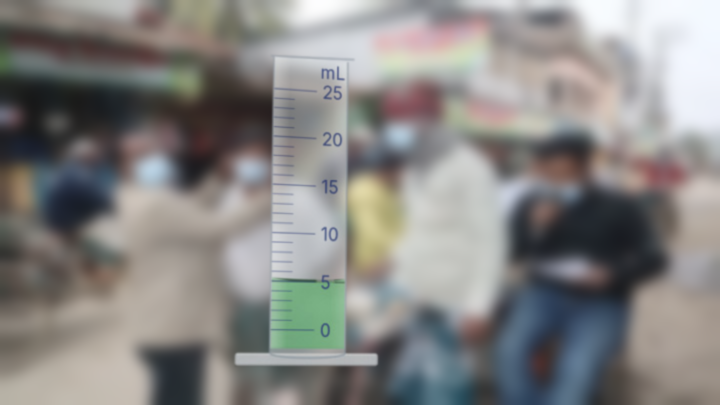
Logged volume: 5 mL
